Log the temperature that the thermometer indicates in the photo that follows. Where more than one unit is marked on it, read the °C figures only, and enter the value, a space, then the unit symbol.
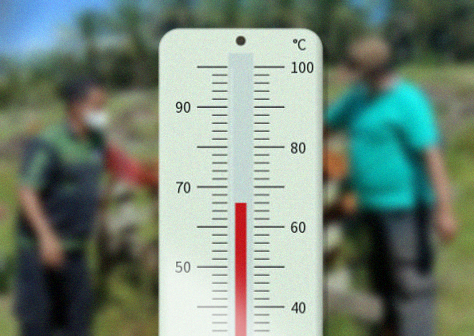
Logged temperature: 66 °C
